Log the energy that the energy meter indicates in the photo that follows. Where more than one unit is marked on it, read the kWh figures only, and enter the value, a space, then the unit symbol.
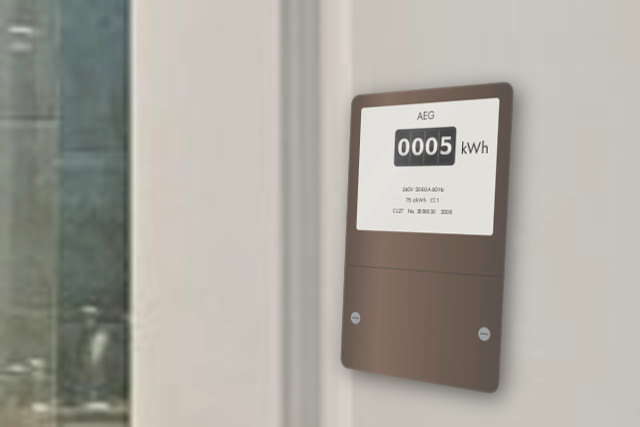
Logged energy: 5 kWh
